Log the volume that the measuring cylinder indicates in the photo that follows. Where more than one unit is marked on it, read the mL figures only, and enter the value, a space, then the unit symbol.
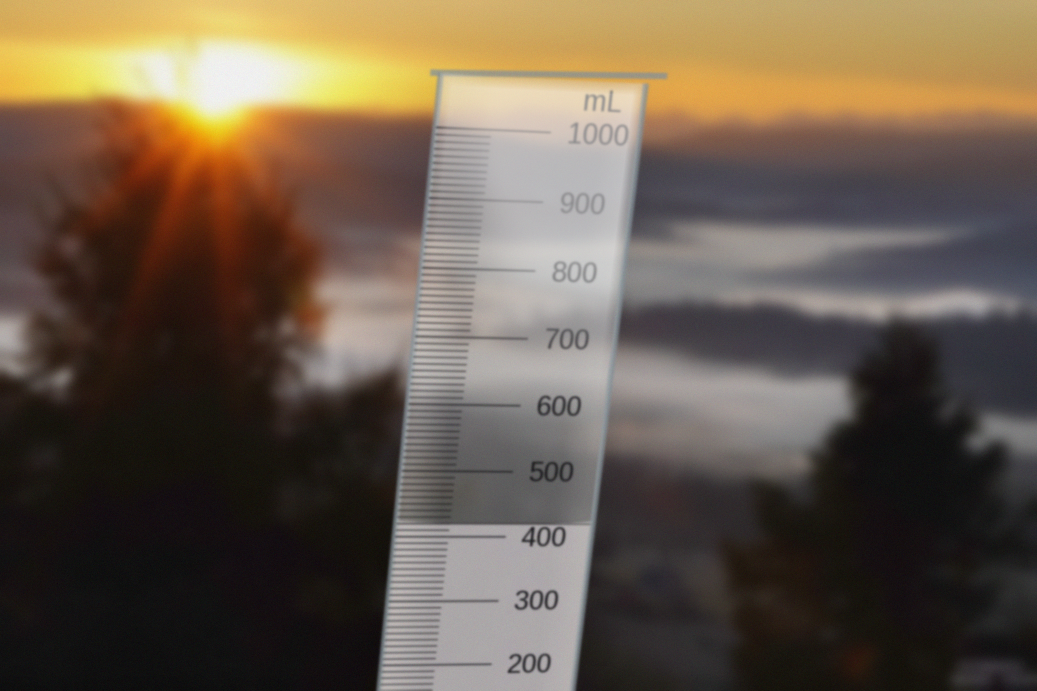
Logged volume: 420 mL
